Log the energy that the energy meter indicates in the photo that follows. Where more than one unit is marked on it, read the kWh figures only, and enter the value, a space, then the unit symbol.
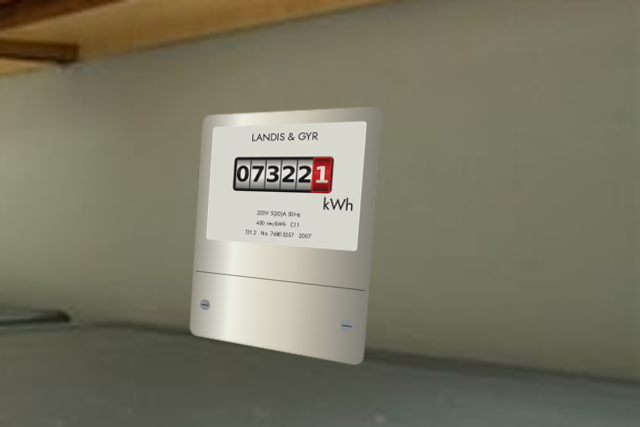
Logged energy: 7322.1 kWh
